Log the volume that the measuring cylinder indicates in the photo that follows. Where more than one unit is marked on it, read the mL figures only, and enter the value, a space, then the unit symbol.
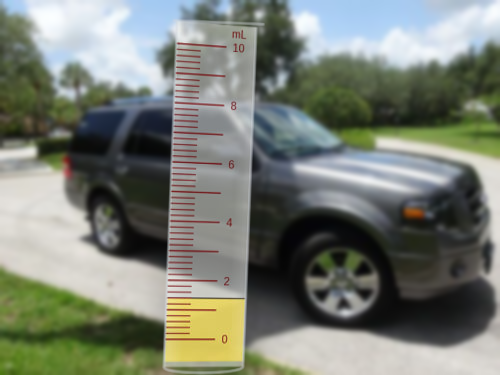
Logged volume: 1.4 mL
